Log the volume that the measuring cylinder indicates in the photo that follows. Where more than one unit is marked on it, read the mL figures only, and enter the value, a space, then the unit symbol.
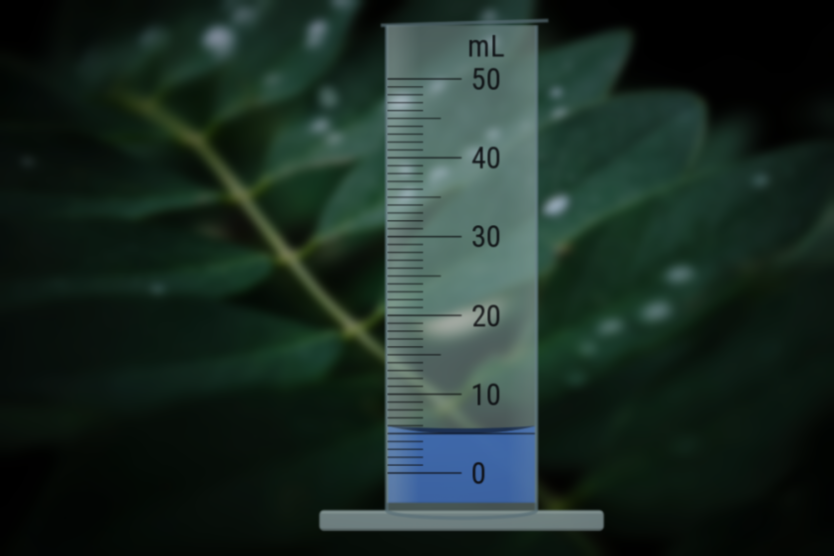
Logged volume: 5 mL
